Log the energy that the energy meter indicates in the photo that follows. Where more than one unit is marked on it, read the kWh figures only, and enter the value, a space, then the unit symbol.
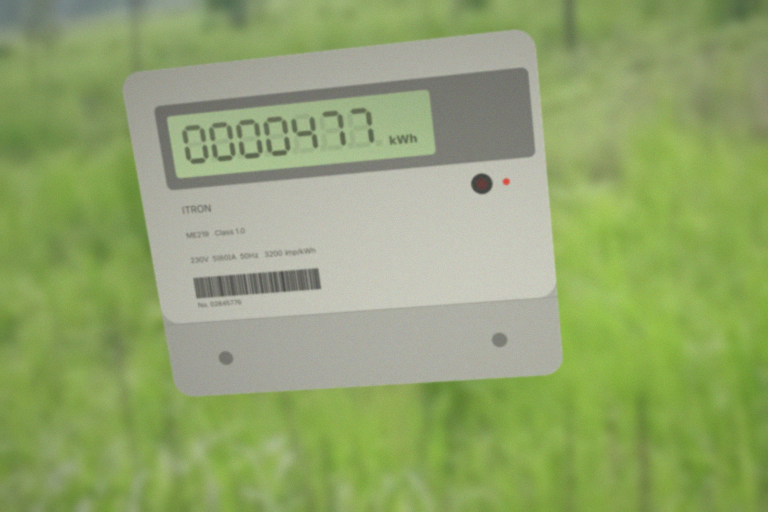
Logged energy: 477 kWh
